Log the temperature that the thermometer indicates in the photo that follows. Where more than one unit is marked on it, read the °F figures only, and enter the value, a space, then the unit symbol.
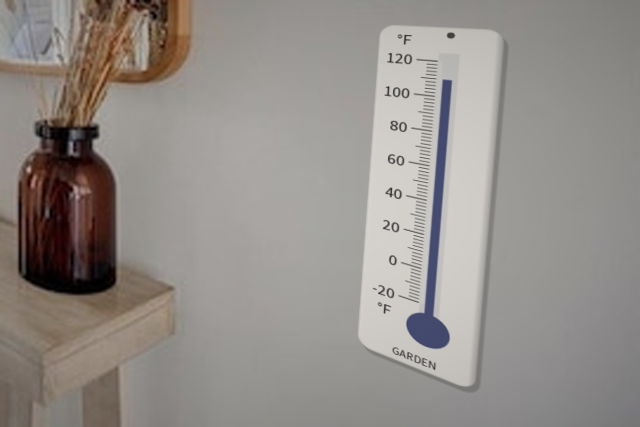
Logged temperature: 110 °F
